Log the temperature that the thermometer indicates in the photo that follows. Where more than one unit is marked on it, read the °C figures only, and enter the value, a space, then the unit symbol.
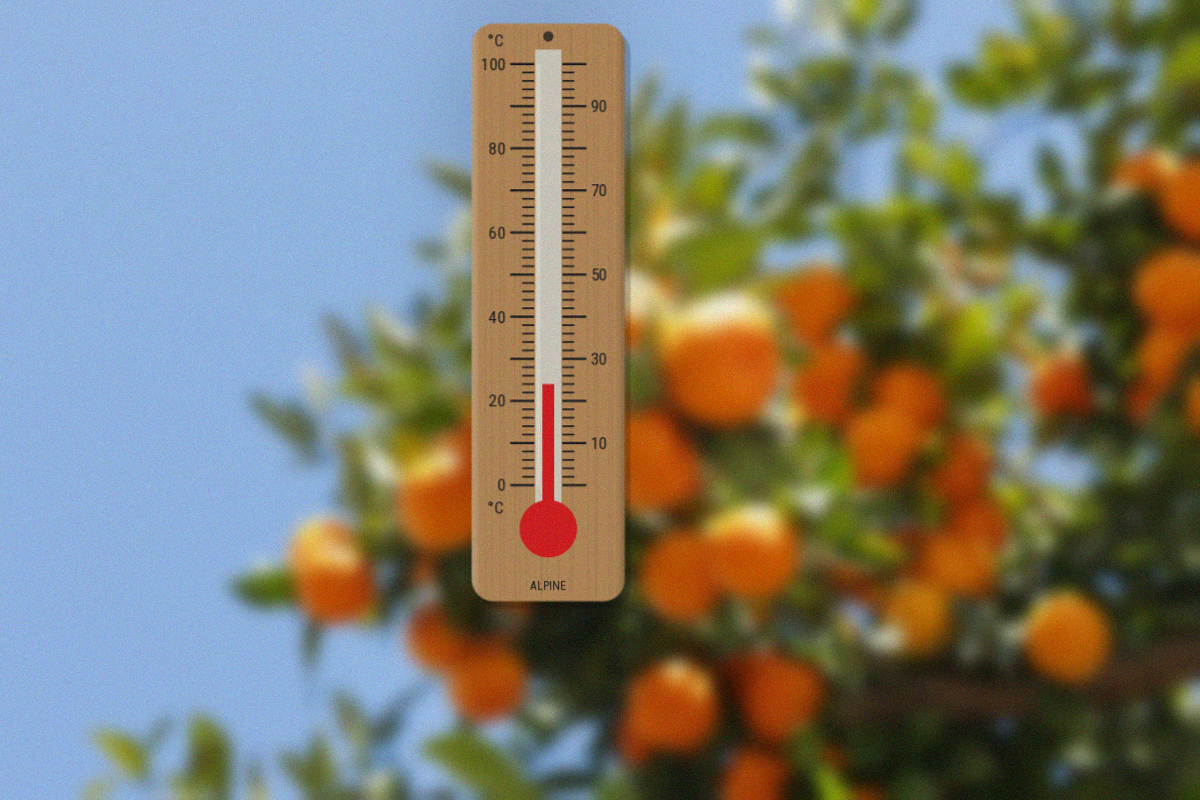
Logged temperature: 24 °C
